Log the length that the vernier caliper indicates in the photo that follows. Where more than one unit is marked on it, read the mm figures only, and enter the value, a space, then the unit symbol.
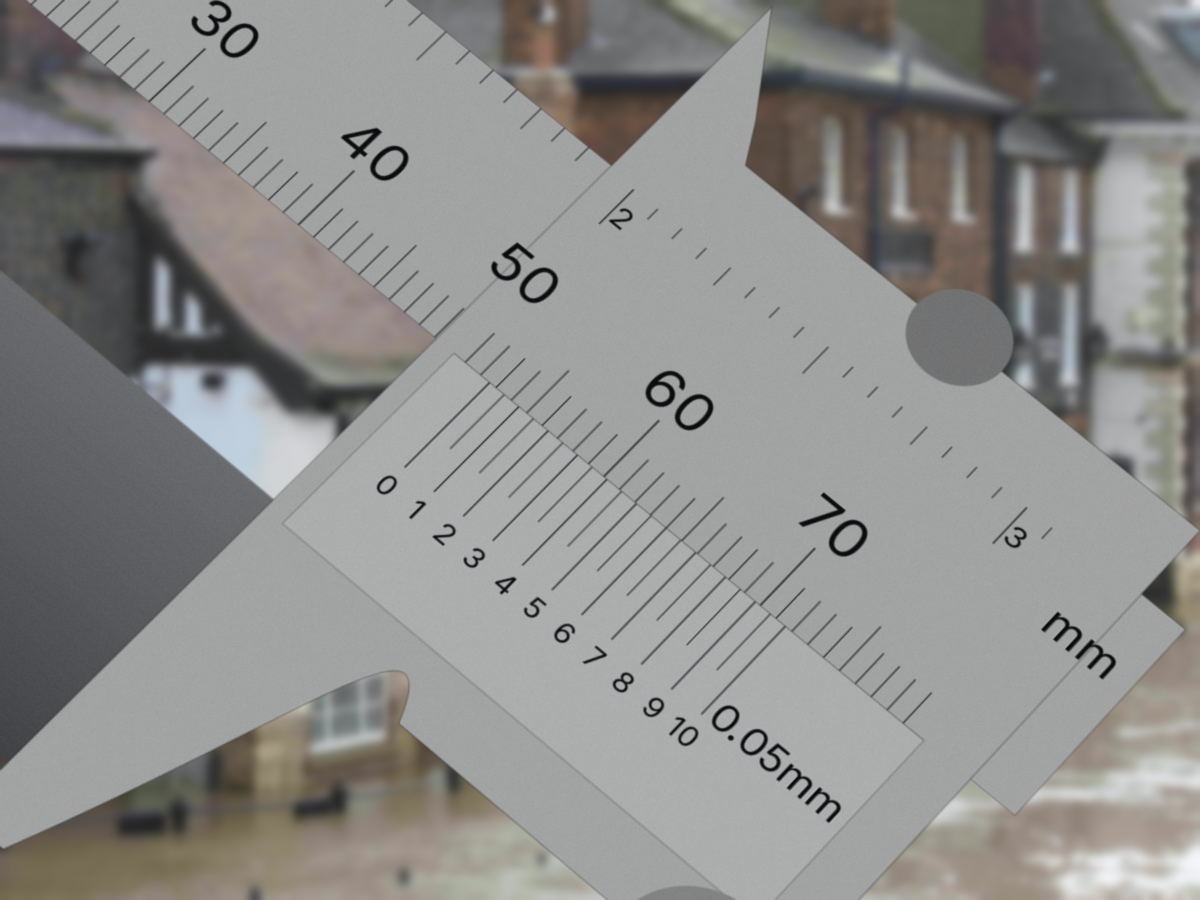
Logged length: 52.6 mm
